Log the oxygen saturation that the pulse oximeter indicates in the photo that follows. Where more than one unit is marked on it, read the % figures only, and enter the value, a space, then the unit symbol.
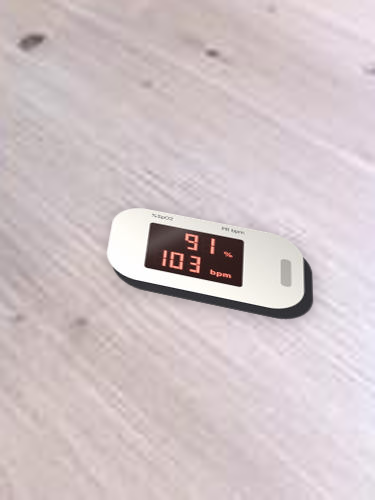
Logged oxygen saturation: 91 %
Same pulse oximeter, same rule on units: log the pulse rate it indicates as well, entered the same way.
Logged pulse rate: 103 bpm
